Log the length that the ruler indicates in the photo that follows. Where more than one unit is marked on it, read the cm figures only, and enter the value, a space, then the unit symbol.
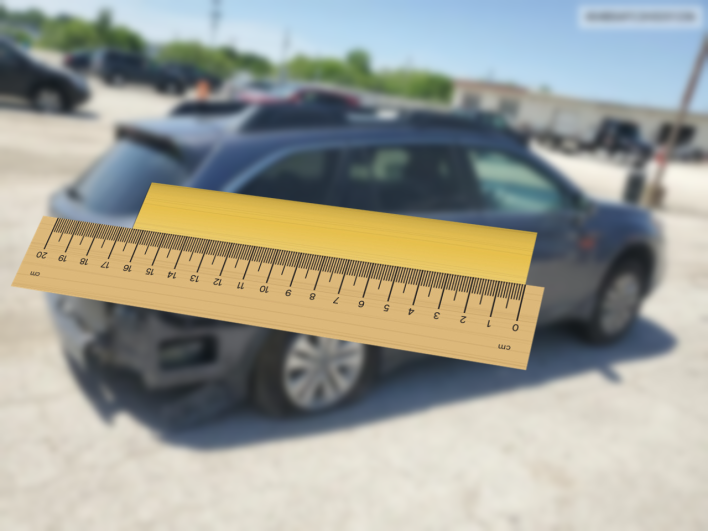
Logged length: 16.5 cm
